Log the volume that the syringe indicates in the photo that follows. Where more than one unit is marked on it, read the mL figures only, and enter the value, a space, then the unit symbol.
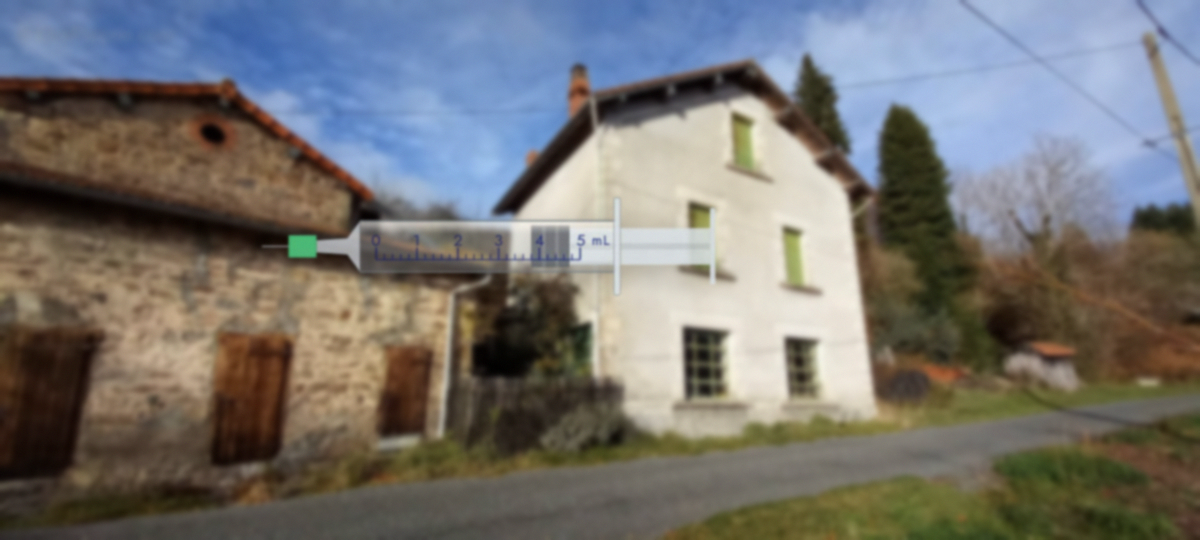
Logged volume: 3.8 mL
